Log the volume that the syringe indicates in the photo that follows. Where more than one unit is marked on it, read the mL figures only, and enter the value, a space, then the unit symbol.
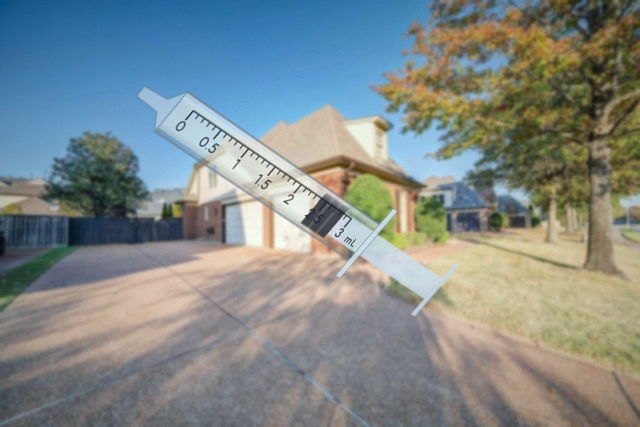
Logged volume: 2.4 mL
